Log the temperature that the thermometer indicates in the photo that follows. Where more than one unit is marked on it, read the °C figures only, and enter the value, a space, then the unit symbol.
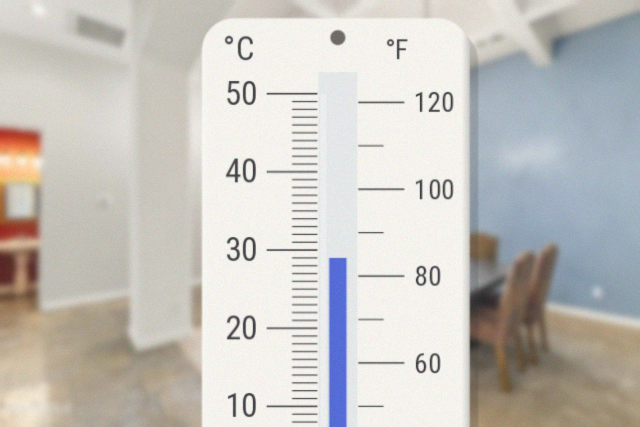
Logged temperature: 29 °C
